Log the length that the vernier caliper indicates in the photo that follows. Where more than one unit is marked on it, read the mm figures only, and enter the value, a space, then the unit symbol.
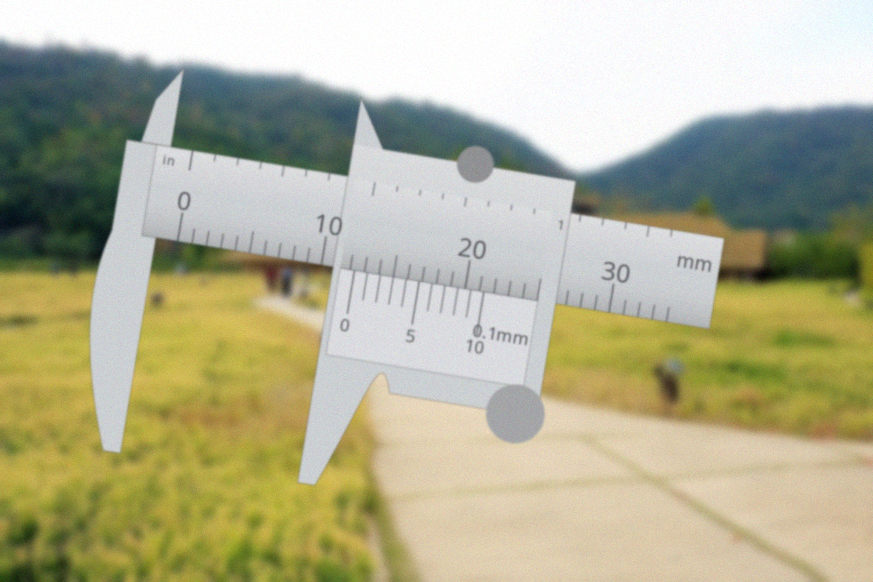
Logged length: 12.3 mm
